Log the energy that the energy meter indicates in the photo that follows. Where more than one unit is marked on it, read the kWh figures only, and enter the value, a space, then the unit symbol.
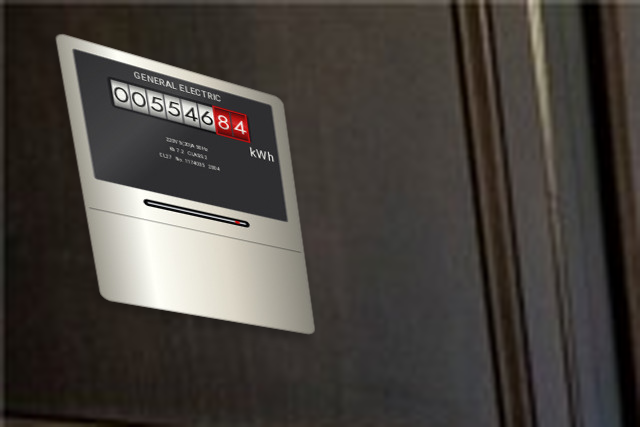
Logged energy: 5546.84 kWh
